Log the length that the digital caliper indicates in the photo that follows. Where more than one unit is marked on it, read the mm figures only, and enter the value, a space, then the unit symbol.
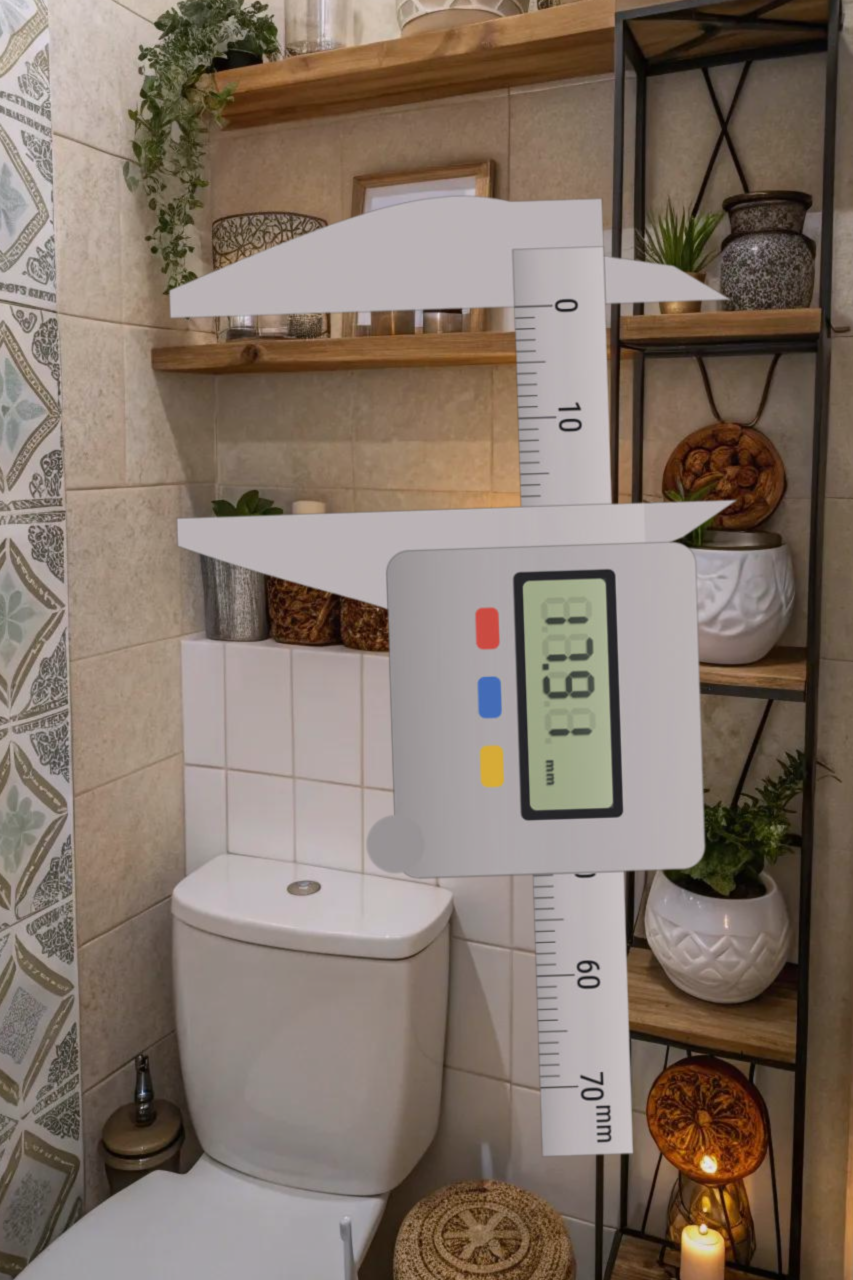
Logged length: 17.91 mm
